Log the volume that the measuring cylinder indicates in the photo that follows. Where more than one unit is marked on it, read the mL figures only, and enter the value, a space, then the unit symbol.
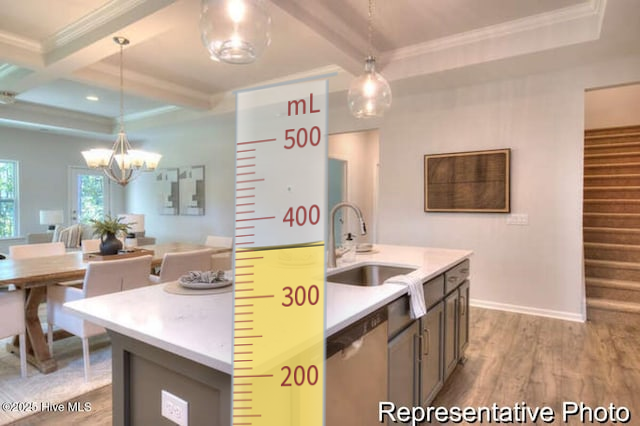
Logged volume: 360 mL
